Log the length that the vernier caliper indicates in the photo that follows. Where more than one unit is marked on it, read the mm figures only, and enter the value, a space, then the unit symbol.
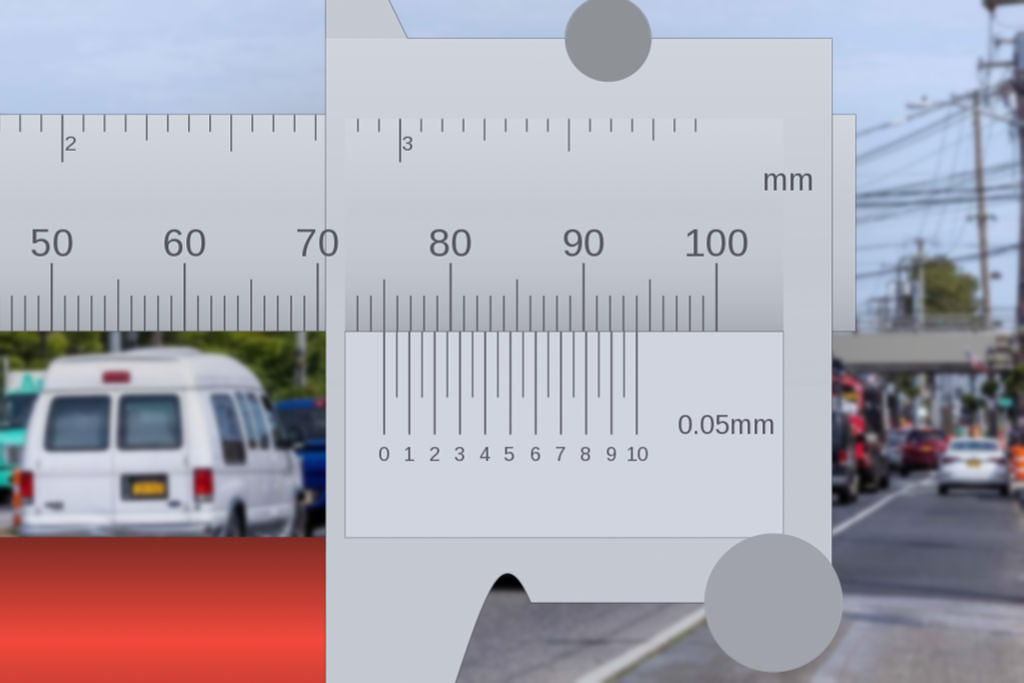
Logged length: 75.0 mm
